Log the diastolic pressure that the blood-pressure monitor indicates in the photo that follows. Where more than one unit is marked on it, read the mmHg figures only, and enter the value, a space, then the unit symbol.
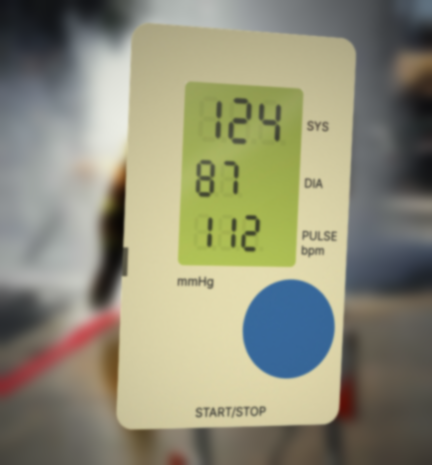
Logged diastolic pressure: 87 mmHg
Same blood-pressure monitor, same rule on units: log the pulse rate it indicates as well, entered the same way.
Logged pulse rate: 112 bpm
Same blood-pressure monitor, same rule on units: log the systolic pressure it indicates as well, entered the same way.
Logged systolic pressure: 124 mmHg
